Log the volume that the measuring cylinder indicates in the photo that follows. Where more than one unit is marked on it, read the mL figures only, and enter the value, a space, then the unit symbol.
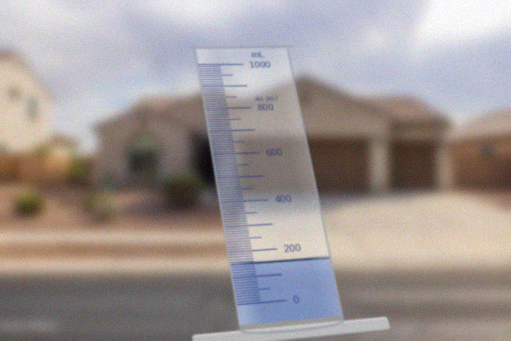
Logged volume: 150 mL
